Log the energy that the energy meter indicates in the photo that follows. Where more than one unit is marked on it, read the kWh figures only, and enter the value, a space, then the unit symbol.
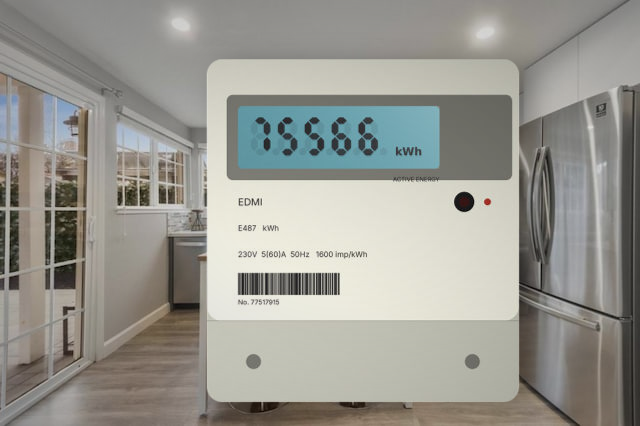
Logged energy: 75566 kWh
